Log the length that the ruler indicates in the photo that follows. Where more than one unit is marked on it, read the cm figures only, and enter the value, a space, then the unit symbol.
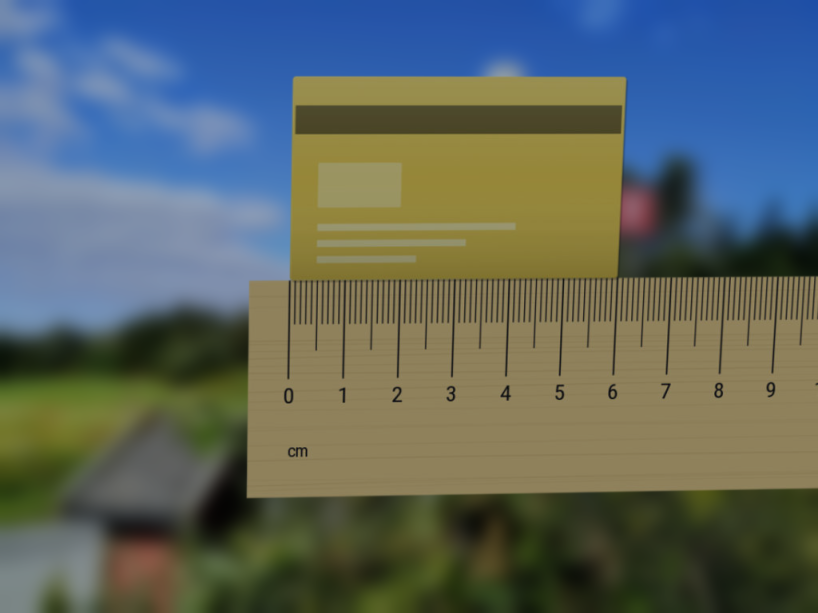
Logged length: 6 cm
